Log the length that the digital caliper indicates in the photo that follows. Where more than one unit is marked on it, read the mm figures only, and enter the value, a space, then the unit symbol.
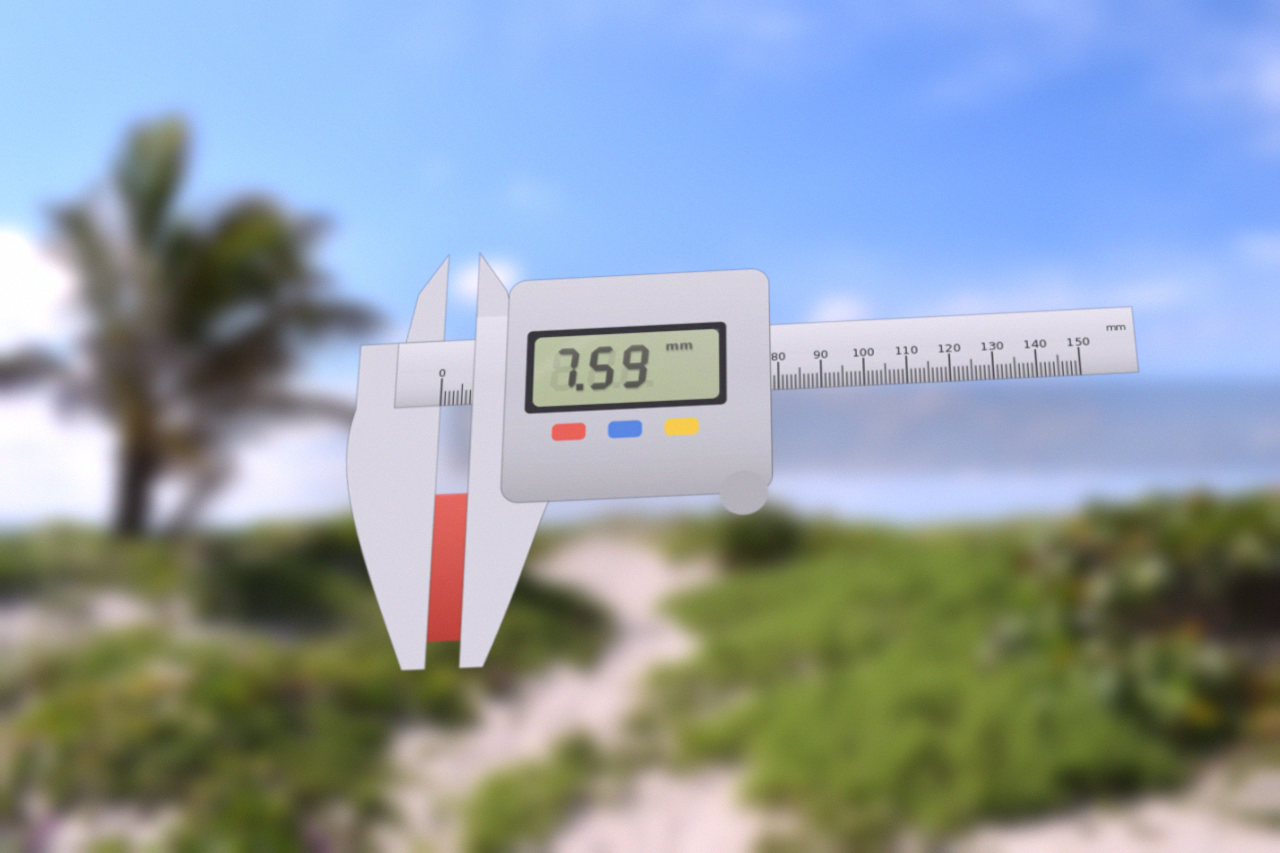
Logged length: 7.59 mm
